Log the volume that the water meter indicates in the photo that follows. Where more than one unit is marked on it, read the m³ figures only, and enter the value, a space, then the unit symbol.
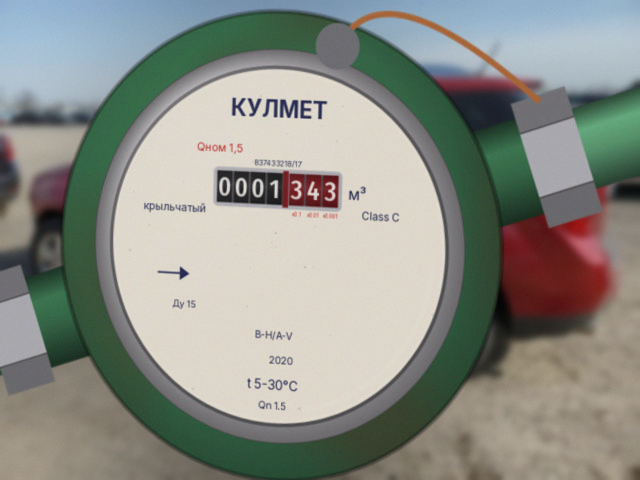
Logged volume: 1.343 m³
